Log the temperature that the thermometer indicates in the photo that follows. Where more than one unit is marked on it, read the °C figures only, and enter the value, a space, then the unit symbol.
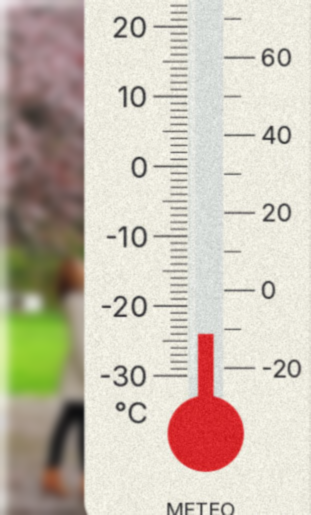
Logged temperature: -24 °C
